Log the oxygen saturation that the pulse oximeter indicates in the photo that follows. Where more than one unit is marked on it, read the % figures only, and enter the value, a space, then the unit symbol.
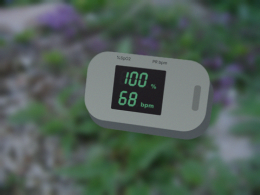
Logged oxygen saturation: 100 %
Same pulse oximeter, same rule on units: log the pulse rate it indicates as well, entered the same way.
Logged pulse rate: 68 bpm
